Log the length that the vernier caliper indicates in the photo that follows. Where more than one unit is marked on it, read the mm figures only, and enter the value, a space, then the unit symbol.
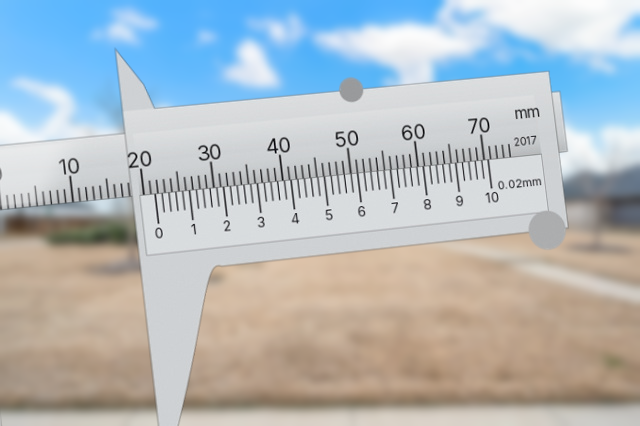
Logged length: 21.6 mm
